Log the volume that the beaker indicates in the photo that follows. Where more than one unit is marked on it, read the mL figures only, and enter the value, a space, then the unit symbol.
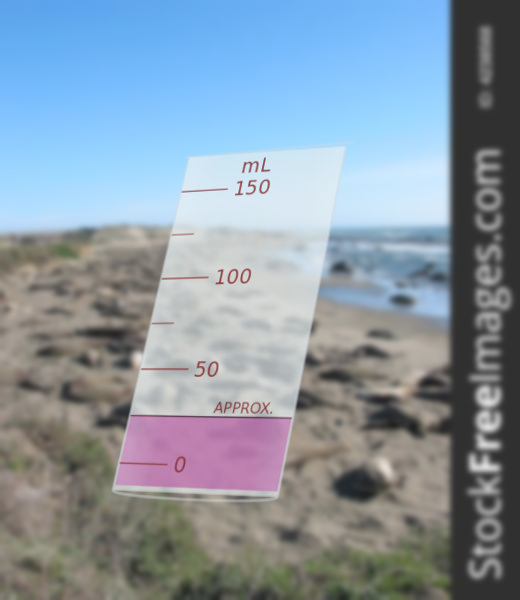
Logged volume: 25 mL
